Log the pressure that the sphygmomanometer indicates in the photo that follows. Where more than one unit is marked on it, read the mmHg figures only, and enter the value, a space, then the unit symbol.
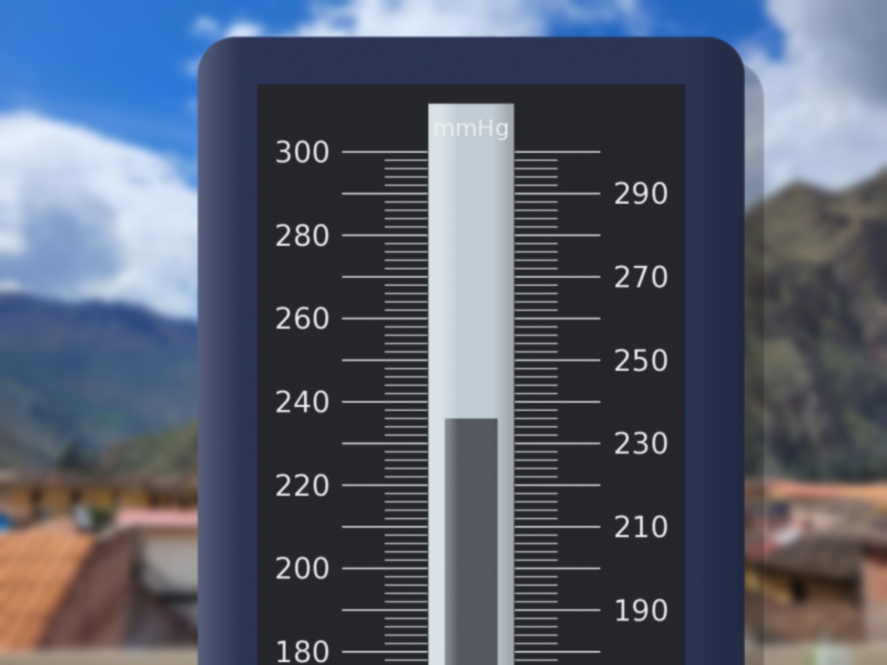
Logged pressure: 236 mmHg
